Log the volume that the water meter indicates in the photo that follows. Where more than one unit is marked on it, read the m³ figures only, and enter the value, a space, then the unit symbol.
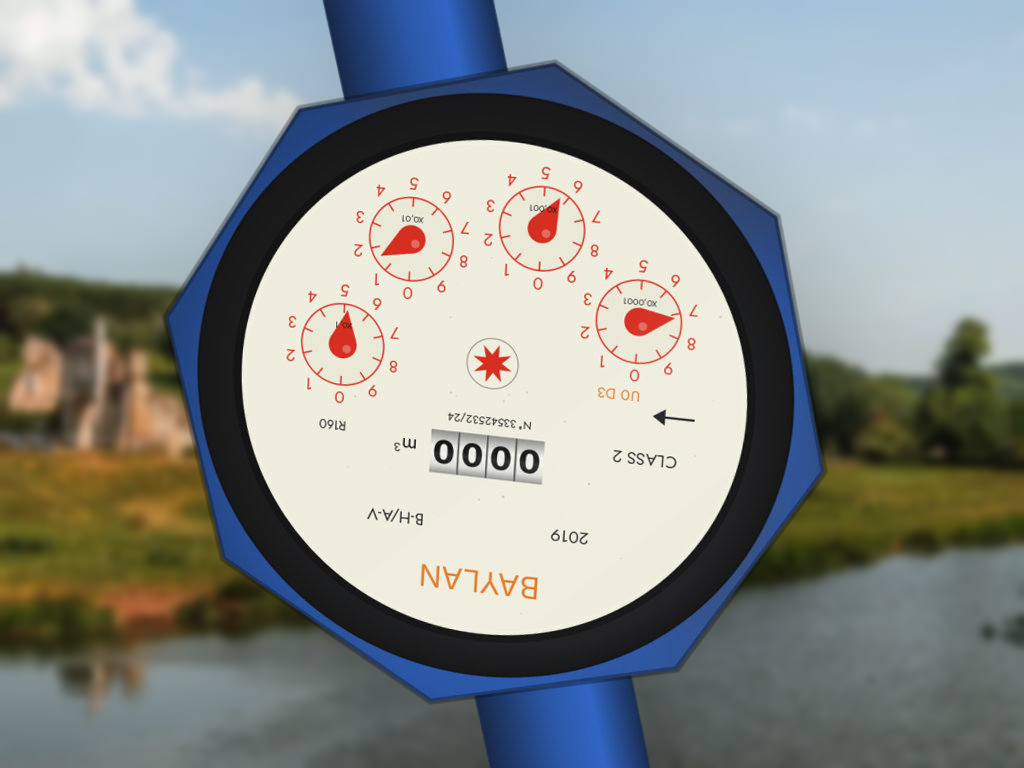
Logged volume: 0.5157 m³
